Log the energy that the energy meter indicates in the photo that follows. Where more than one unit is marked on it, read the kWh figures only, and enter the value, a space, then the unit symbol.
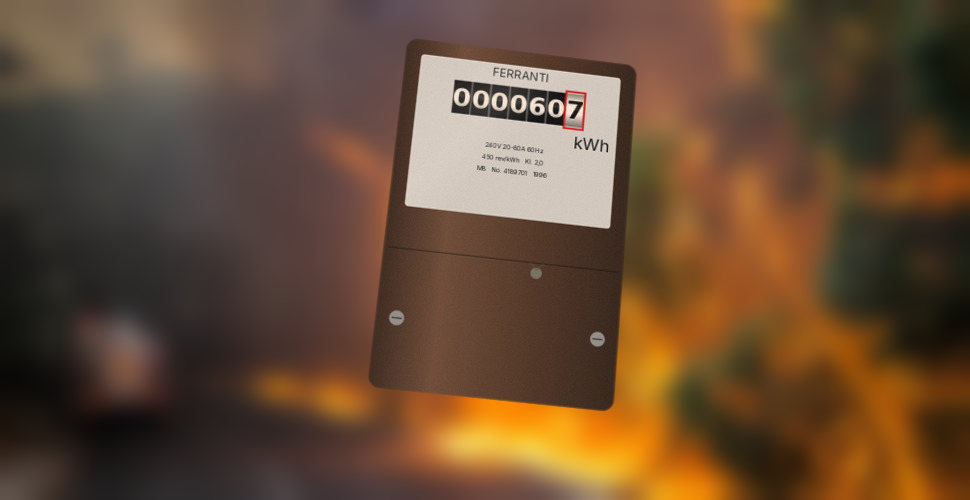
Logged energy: 60.7 kWh
